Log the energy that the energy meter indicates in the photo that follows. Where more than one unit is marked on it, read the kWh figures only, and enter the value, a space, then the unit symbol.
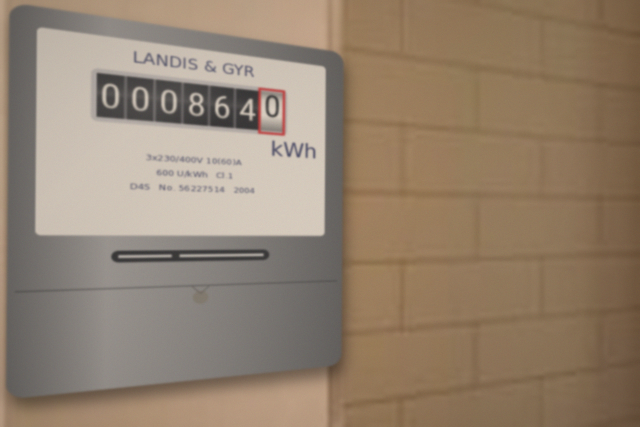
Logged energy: 864.0 kWh
